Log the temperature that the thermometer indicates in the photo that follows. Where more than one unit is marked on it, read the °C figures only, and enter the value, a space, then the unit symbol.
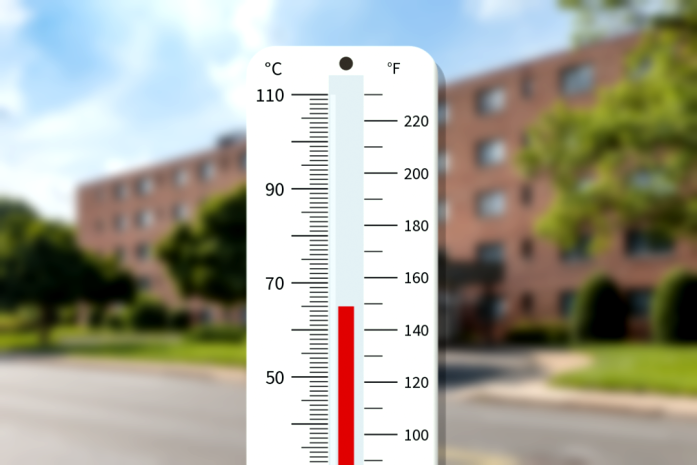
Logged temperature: 65 °C
